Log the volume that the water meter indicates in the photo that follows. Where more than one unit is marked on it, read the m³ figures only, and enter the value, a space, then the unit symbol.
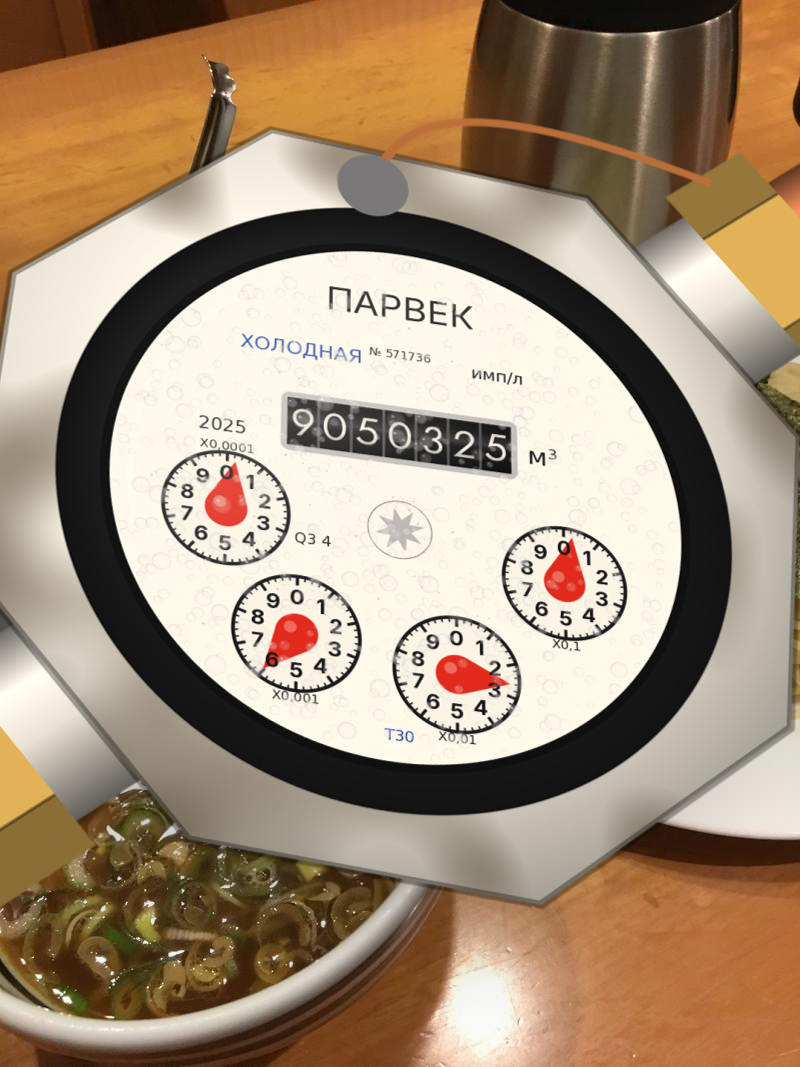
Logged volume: 9050325.0260 m³
